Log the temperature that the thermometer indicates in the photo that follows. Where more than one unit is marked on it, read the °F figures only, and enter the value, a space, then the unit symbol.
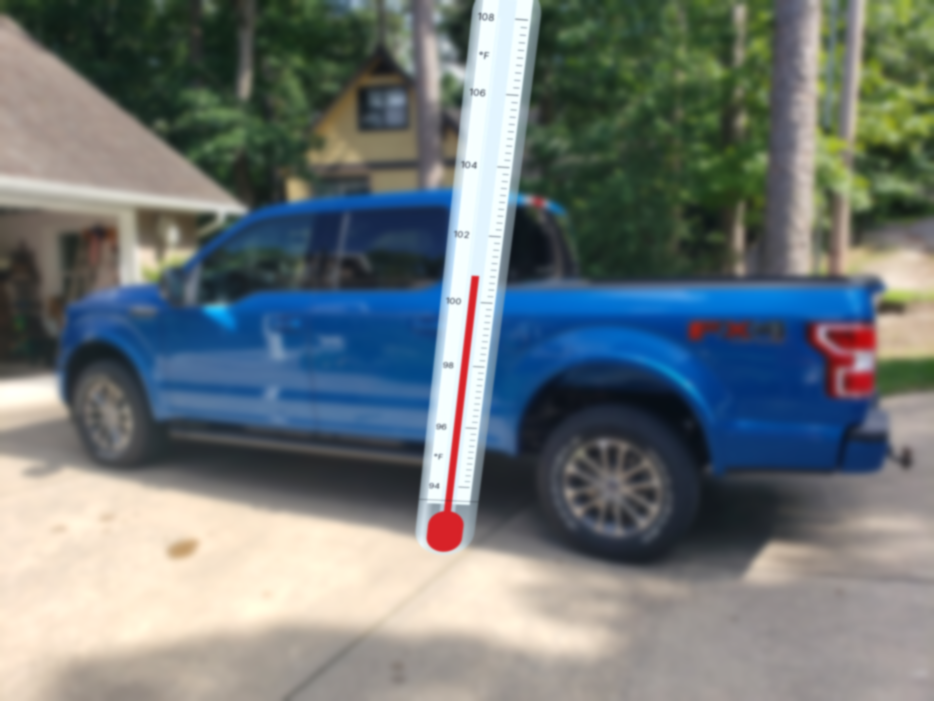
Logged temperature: 100.8 °F
